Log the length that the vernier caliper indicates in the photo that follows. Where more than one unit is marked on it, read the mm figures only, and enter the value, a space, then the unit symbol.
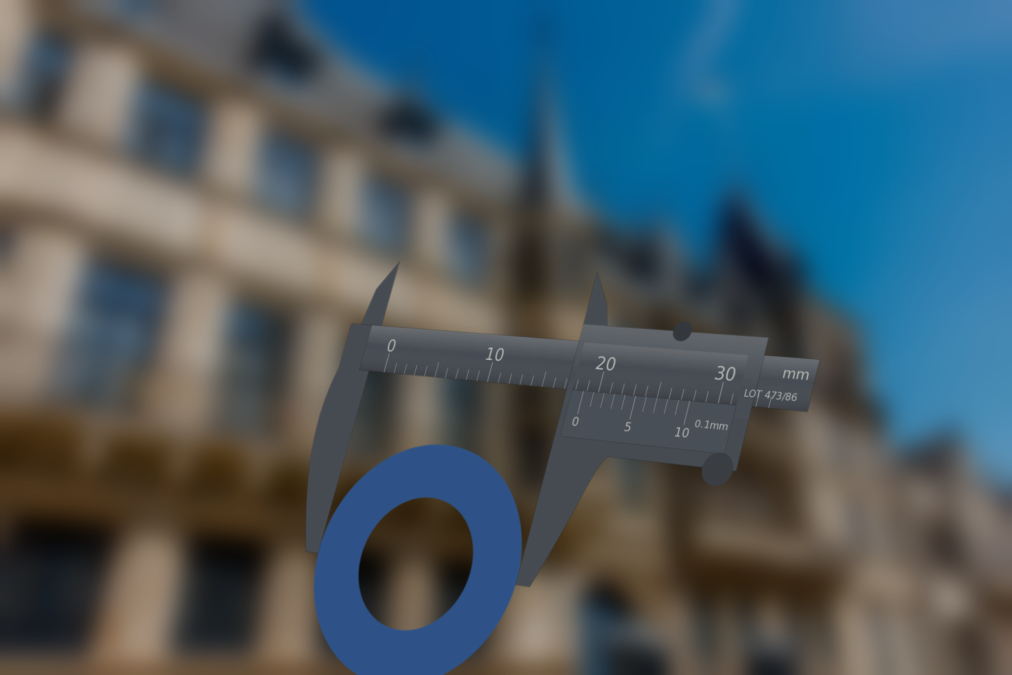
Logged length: 18.7 mm
